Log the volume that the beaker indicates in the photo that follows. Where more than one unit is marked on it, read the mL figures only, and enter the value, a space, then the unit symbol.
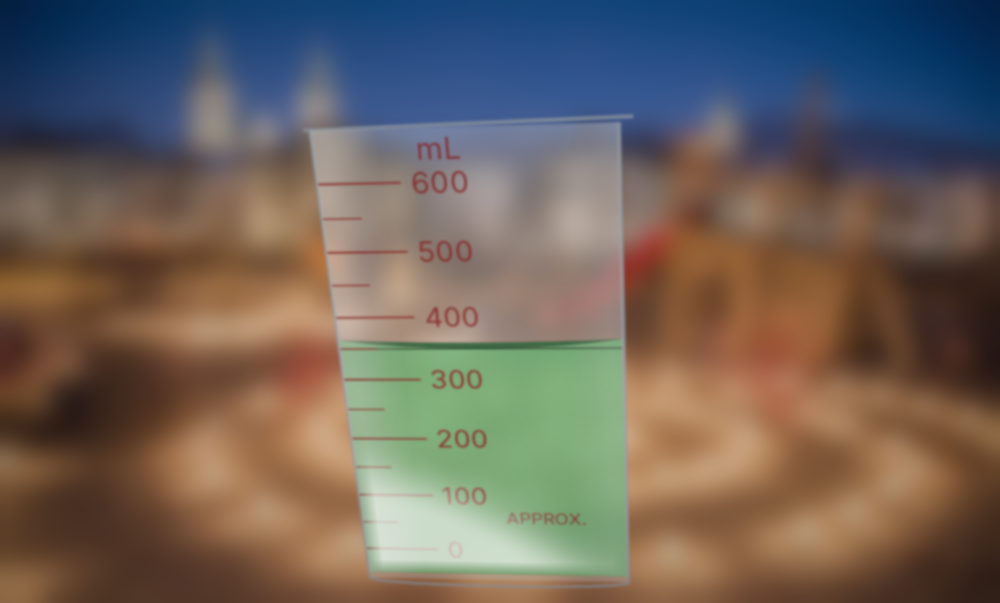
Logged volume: 350 mL
